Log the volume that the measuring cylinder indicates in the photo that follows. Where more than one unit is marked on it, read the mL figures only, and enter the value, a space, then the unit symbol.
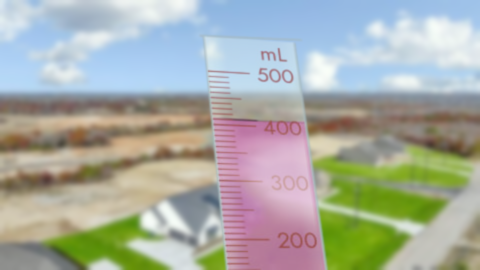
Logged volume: 410 mL
